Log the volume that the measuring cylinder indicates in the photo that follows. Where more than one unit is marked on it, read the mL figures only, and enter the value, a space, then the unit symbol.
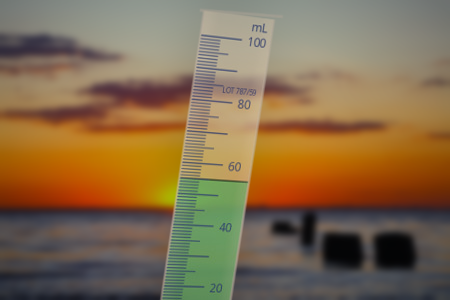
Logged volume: 55 mL
